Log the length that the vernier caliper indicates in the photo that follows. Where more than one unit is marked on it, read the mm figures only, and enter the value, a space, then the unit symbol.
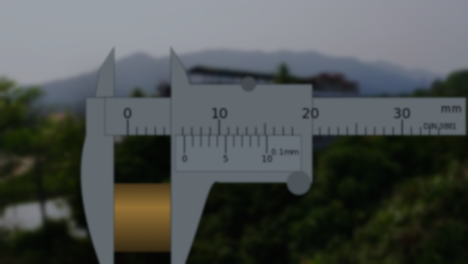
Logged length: 6.2 mm
